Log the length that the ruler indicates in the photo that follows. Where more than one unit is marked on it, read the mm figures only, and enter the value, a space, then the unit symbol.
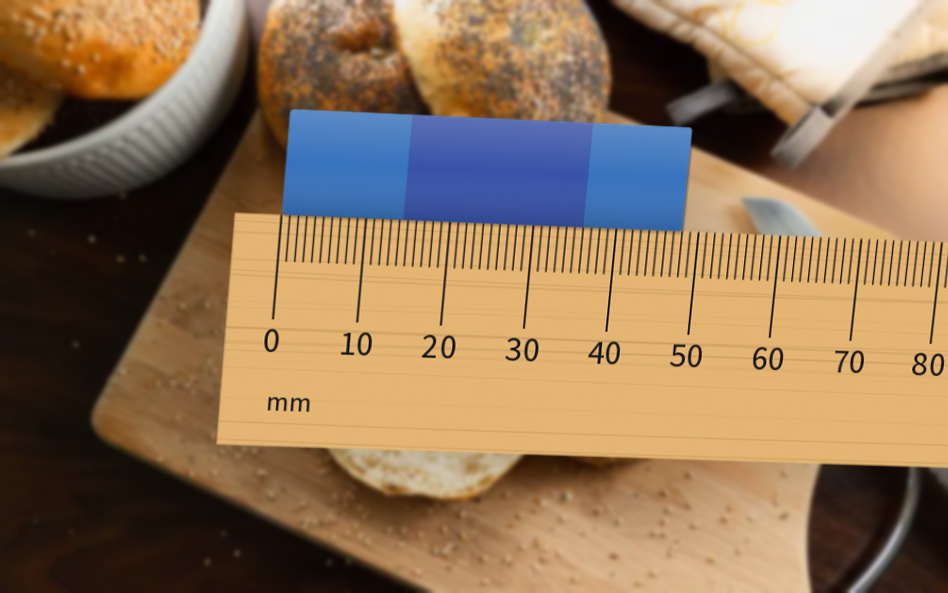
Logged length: 48 mm
